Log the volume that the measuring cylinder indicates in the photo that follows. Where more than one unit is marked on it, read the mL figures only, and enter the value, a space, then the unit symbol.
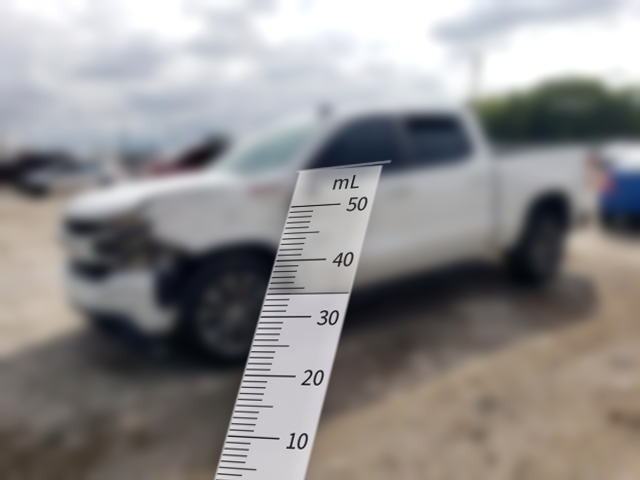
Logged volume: 34 mL
